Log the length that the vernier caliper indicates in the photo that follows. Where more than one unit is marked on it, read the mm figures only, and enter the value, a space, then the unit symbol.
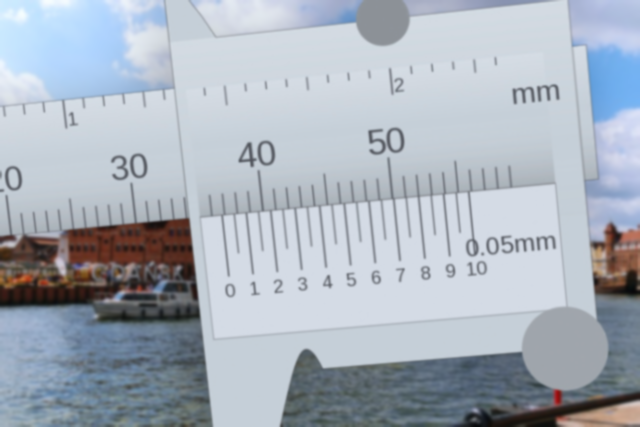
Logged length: 36.8 mm
